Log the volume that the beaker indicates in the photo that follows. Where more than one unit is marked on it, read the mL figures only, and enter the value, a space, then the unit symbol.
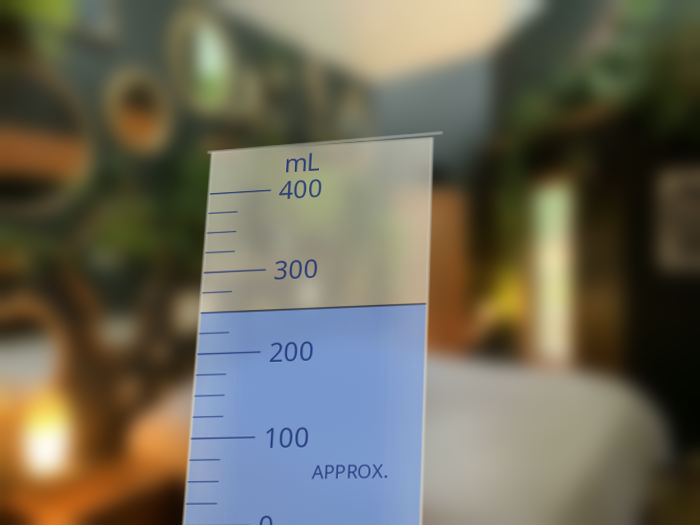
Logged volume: 250 mL
